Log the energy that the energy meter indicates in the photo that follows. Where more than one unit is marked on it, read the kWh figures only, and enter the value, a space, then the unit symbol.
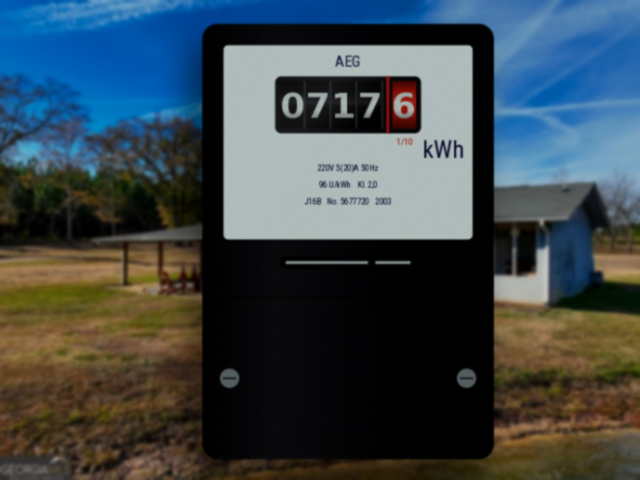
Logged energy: 717.6 kWh
